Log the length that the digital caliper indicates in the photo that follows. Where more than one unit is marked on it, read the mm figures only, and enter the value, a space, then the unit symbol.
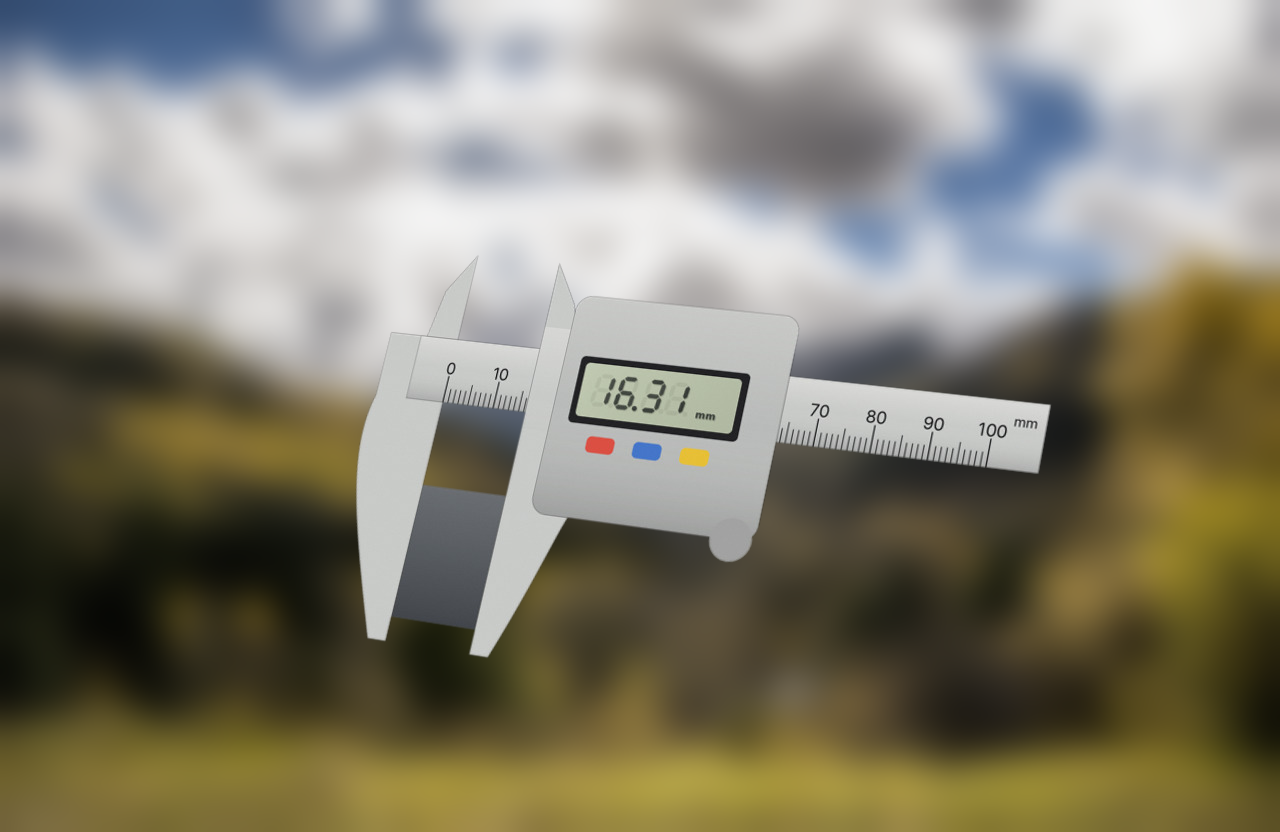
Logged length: 16.31 mm
